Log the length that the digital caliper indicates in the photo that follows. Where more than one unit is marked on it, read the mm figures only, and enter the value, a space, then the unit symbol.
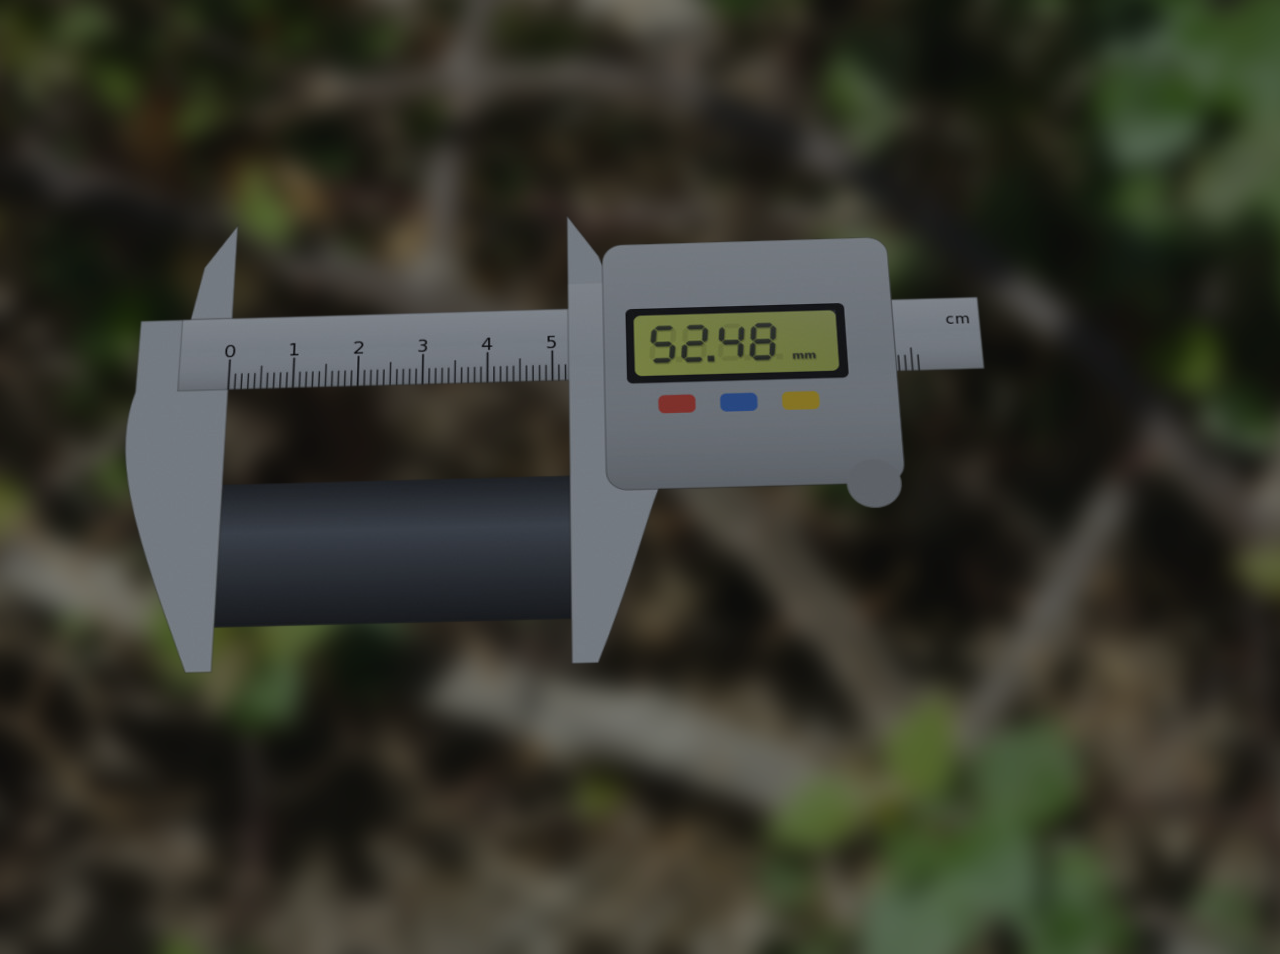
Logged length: 52.48 mm
